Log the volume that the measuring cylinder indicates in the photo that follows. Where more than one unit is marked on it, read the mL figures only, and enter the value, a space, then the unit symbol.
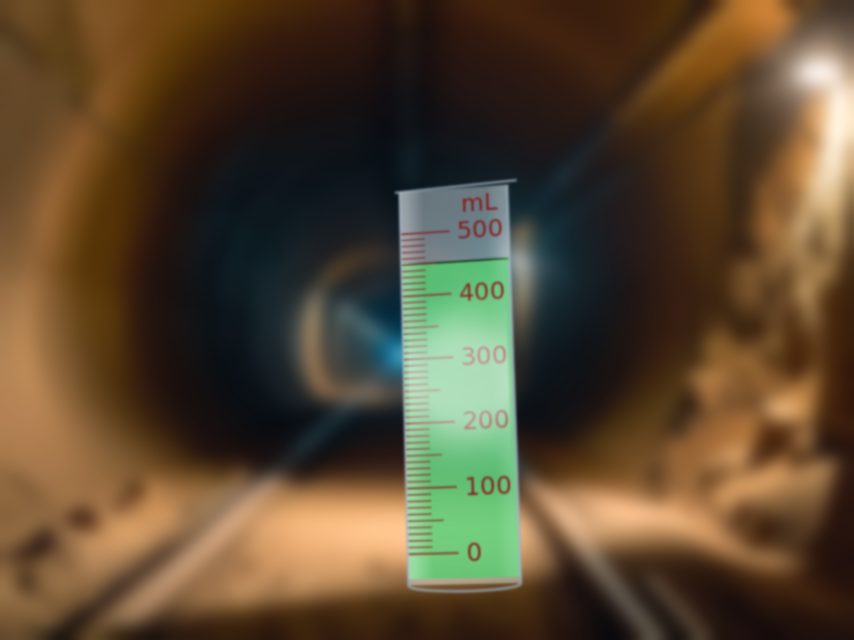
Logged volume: 450 mL
